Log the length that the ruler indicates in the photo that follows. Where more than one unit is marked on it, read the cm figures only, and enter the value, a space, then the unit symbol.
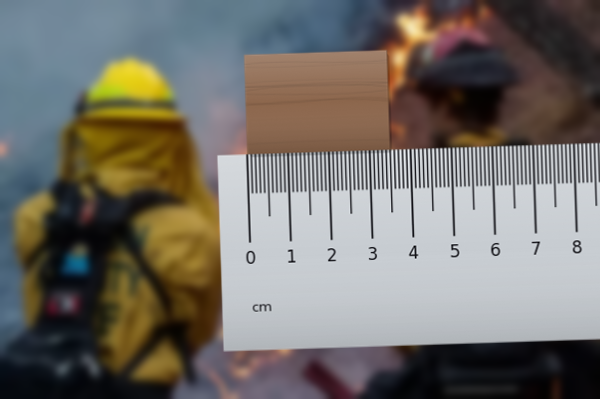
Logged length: 3.5 cm
